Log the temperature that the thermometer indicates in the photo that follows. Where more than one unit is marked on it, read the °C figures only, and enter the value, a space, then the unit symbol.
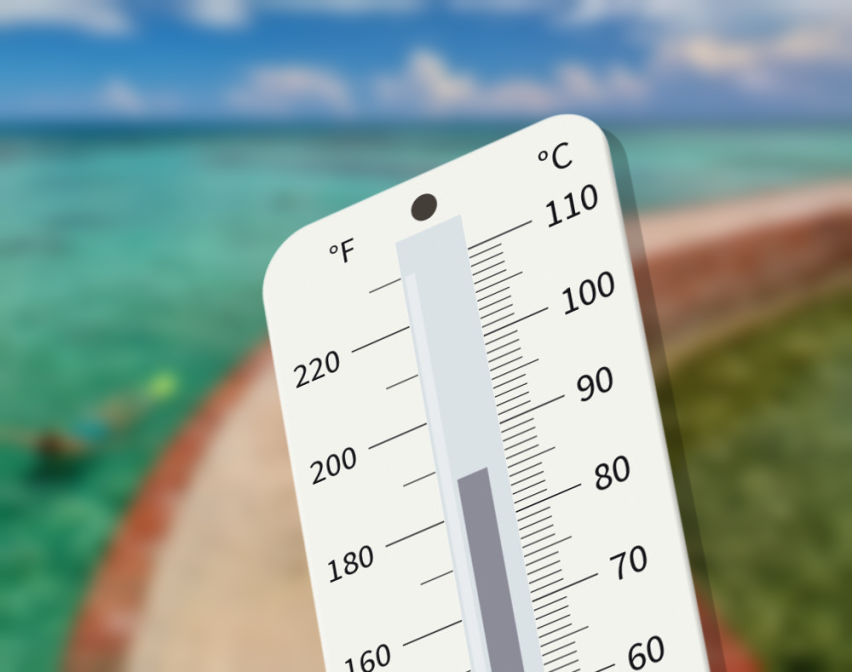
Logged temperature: 86 °C
